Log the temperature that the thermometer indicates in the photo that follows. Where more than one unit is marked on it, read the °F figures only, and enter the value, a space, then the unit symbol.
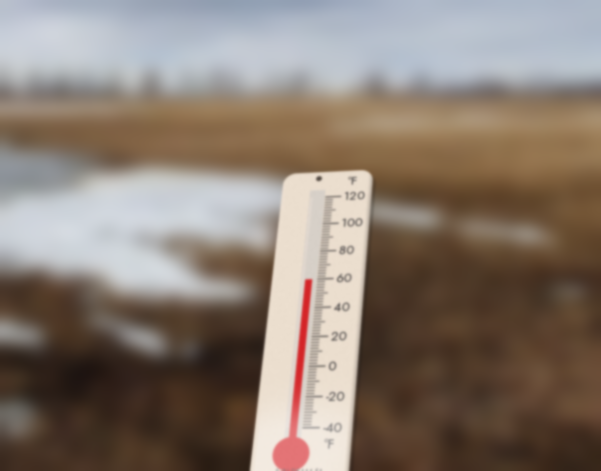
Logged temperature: 60 °F
